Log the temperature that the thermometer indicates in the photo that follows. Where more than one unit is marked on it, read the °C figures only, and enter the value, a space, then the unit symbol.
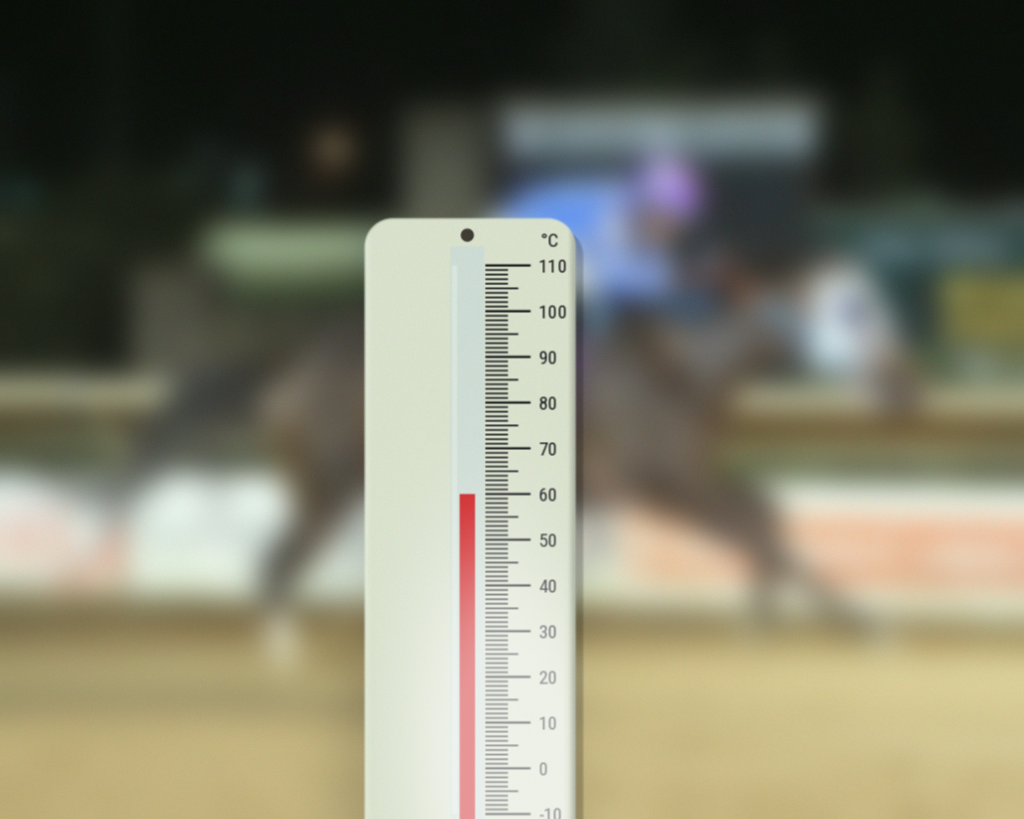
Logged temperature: 60 °C
